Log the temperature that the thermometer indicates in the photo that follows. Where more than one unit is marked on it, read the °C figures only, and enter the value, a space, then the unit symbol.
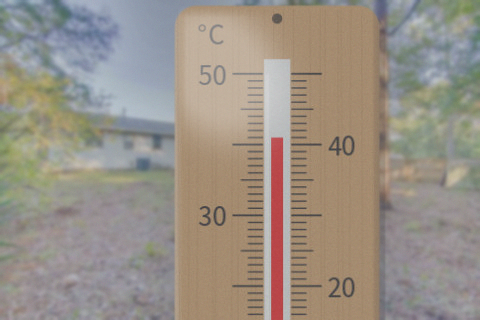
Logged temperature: 41 °C
